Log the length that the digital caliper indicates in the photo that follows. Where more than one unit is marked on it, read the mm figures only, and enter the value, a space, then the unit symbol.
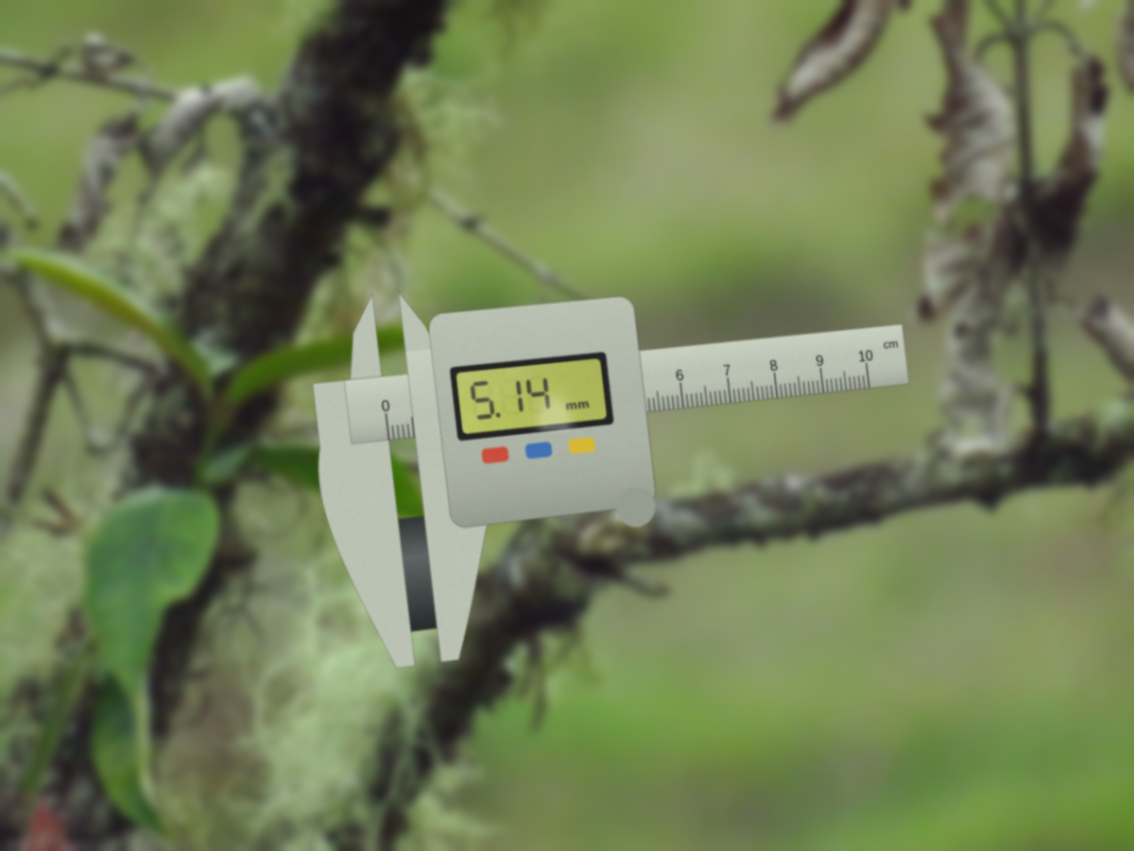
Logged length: 5.14 mm
